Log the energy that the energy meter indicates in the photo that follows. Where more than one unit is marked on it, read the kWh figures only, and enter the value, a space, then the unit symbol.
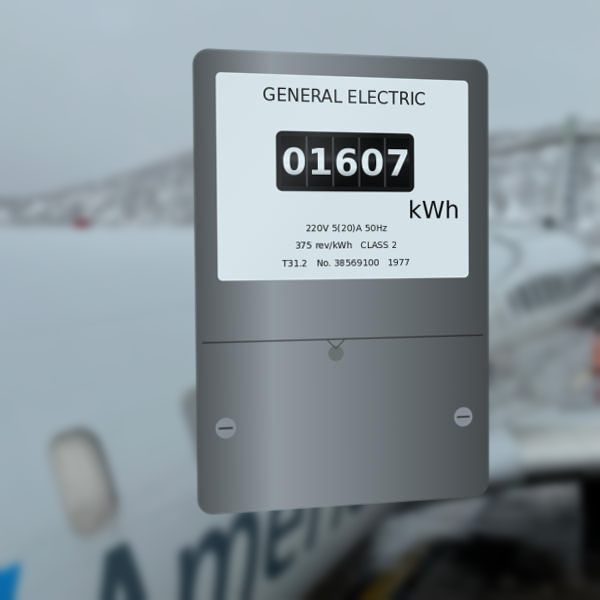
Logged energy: 1607 kWh
